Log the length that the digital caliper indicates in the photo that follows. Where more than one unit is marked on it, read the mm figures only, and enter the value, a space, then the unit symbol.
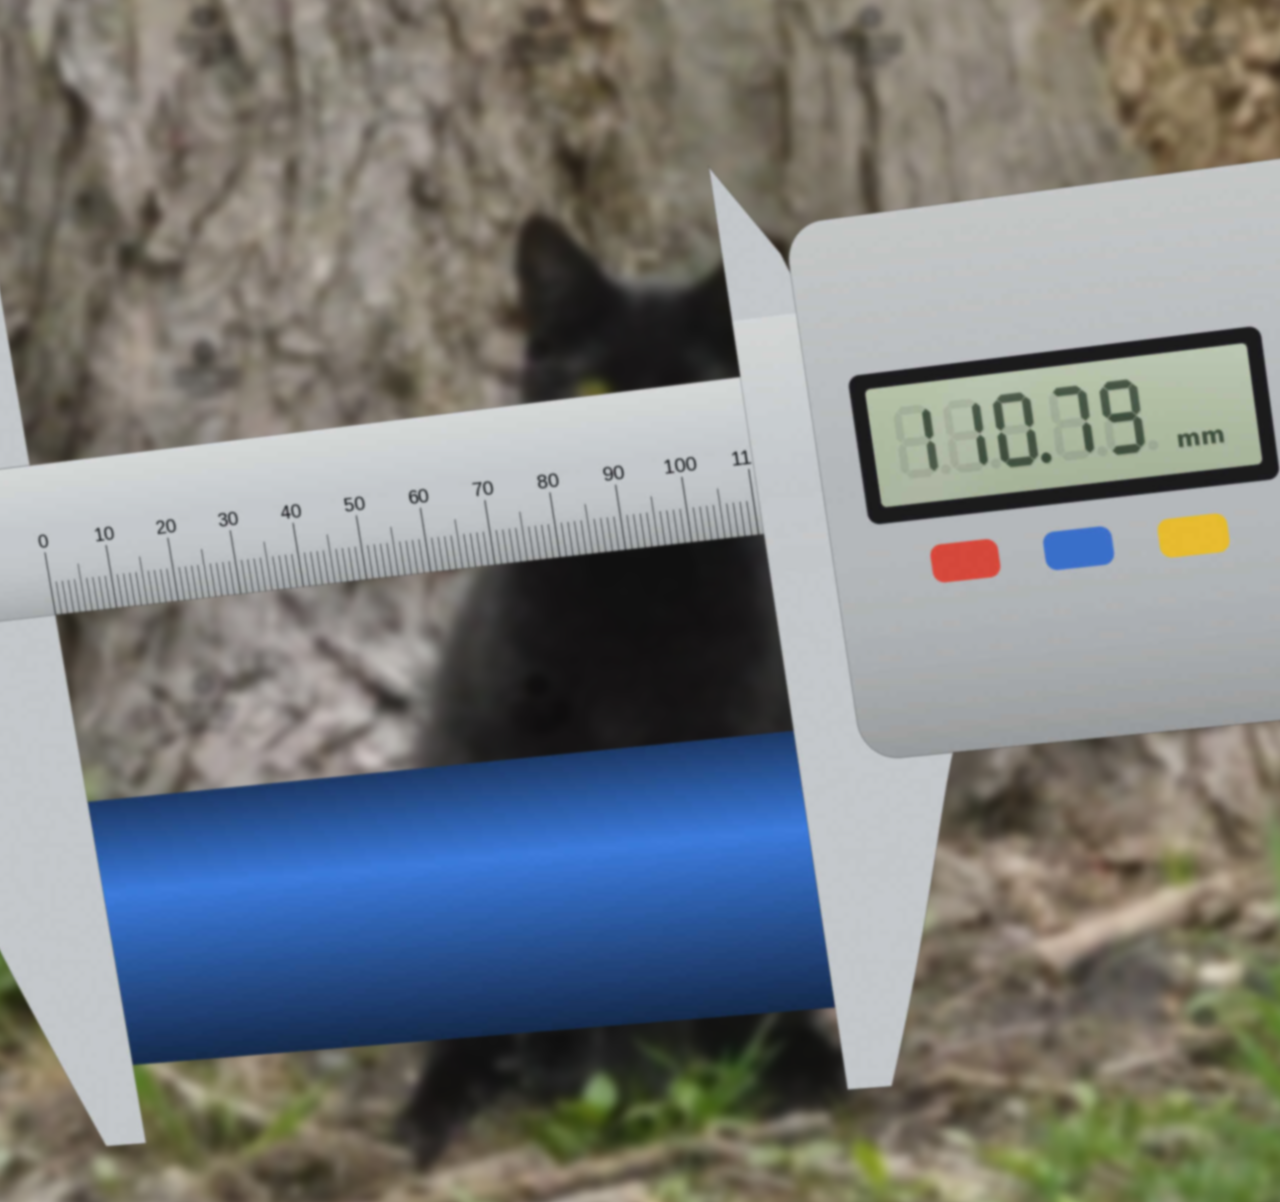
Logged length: 110.79 mm
